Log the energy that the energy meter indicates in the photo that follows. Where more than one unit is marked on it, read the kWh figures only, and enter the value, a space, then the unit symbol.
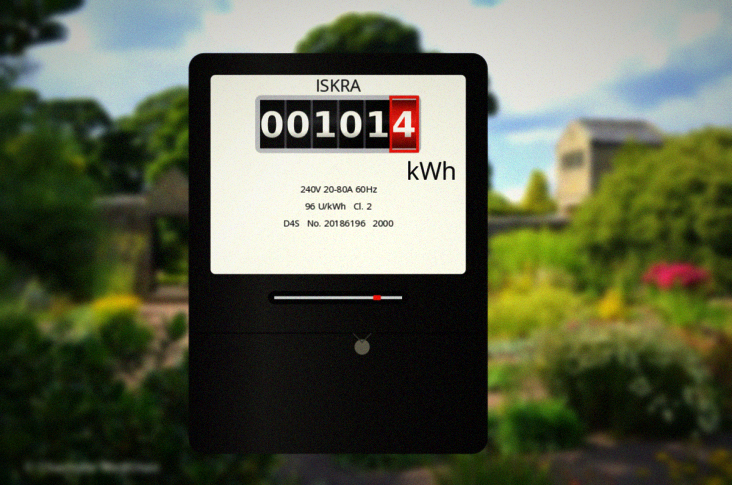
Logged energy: 101.4 kWh
